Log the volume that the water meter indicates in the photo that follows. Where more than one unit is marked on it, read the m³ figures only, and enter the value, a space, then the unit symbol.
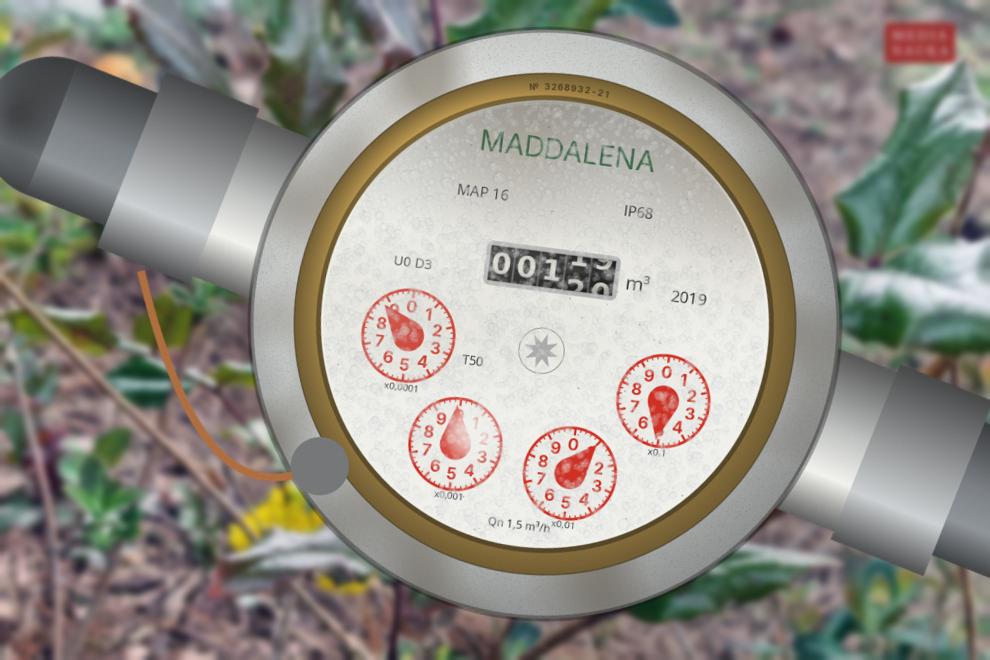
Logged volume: 119.5098 m³
